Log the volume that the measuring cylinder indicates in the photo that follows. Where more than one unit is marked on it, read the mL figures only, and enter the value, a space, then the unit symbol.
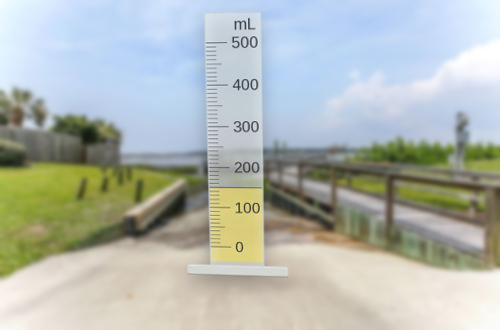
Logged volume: 150 mL
